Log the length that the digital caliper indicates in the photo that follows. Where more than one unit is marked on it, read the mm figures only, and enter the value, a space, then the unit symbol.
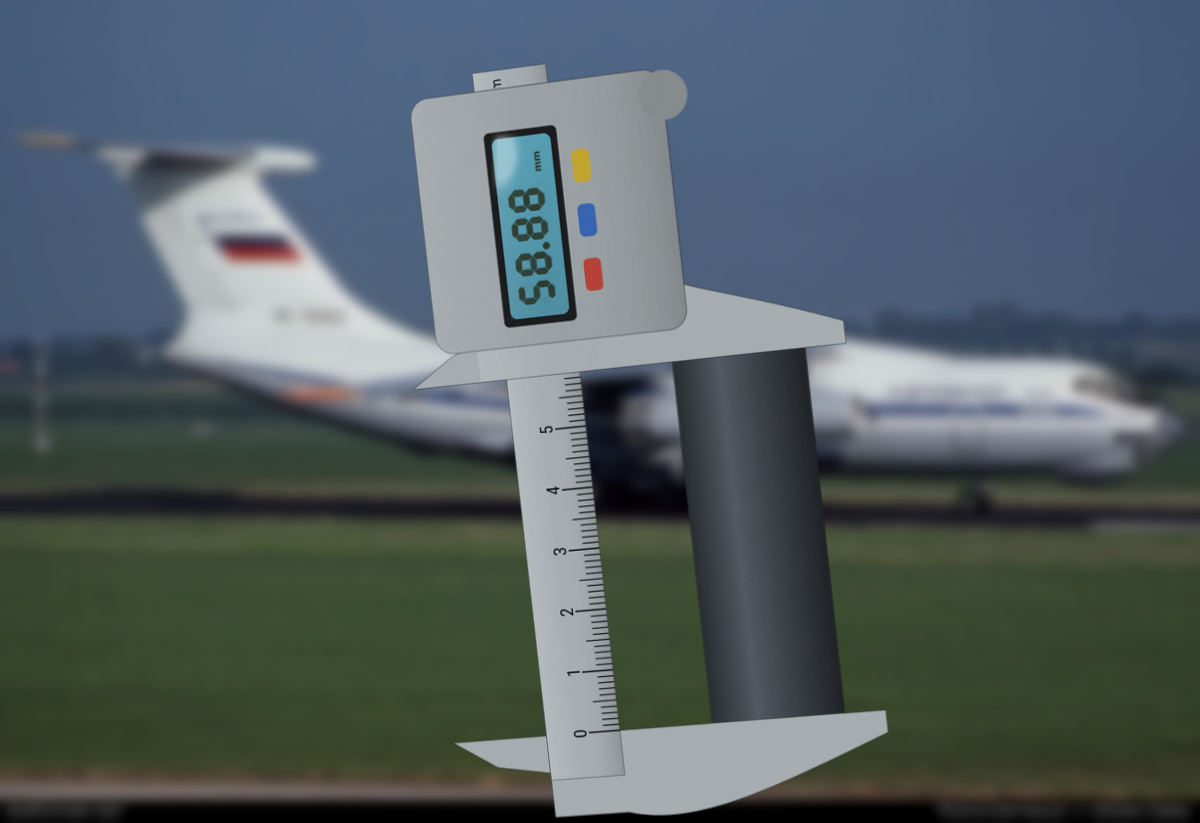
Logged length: 58.88 mm
